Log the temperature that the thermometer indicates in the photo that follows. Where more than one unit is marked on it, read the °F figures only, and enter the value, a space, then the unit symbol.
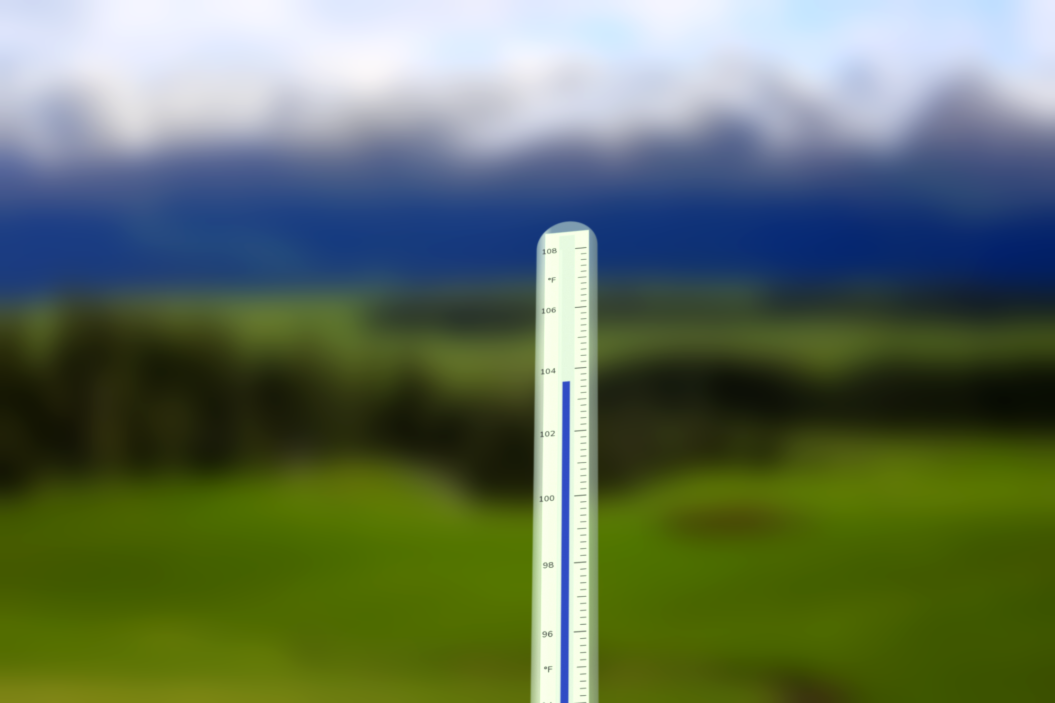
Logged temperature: 103.6 °F
